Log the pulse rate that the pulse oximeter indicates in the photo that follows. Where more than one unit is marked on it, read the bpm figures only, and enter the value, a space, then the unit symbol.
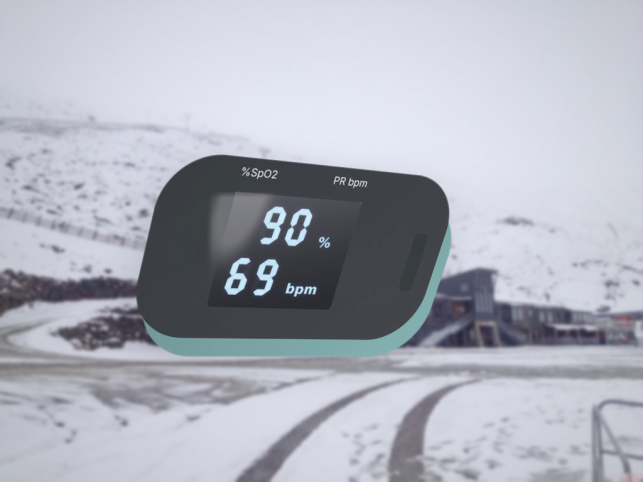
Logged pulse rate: 69 bpm
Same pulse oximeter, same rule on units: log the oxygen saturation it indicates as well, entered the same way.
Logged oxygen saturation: 90 %
